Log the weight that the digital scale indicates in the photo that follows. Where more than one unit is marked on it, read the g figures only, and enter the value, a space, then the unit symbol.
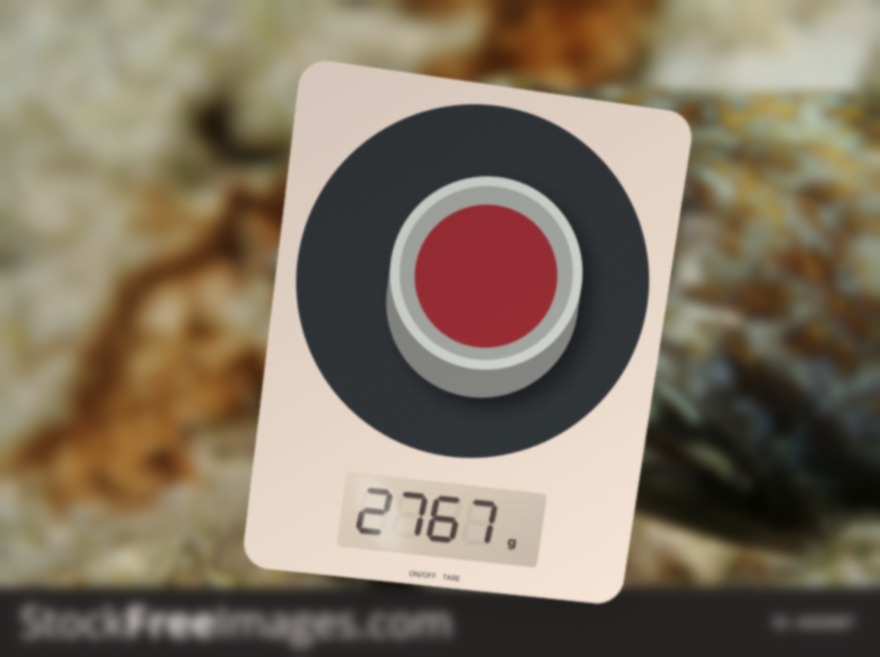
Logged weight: 2767 g
